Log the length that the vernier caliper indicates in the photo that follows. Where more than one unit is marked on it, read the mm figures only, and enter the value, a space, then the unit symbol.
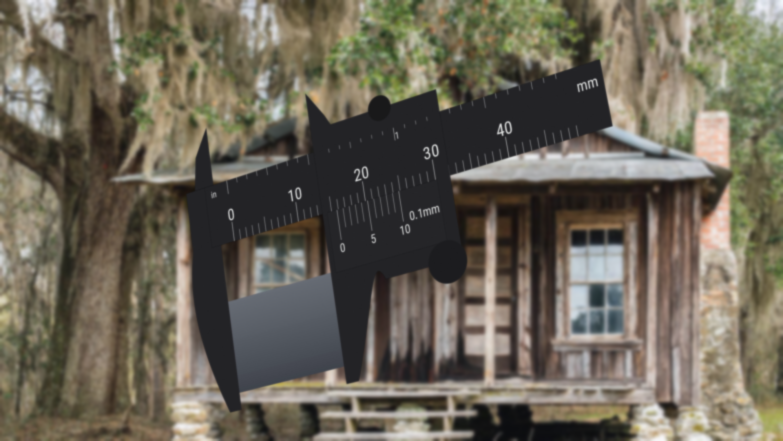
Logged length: 15.8 mm
